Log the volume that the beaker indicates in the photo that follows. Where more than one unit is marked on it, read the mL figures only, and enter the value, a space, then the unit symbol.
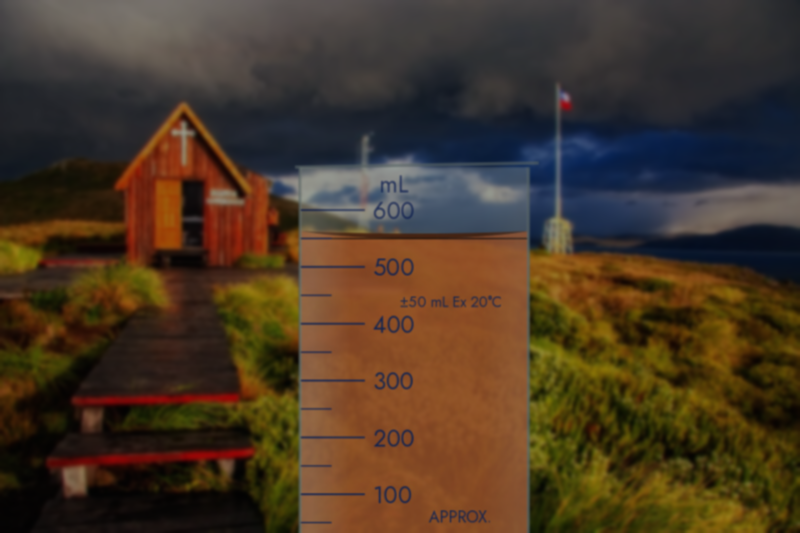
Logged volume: 550 mL
